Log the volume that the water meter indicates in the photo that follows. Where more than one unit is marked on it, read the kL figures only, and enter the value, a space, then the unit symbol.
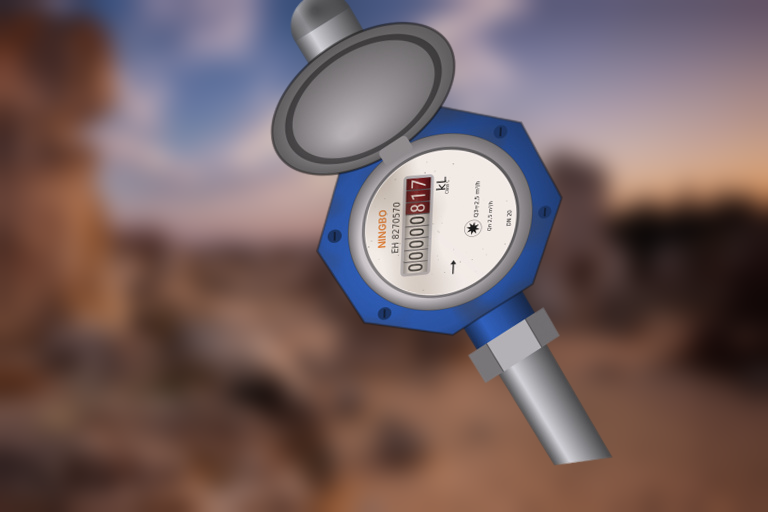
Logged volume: 0.817 kL
